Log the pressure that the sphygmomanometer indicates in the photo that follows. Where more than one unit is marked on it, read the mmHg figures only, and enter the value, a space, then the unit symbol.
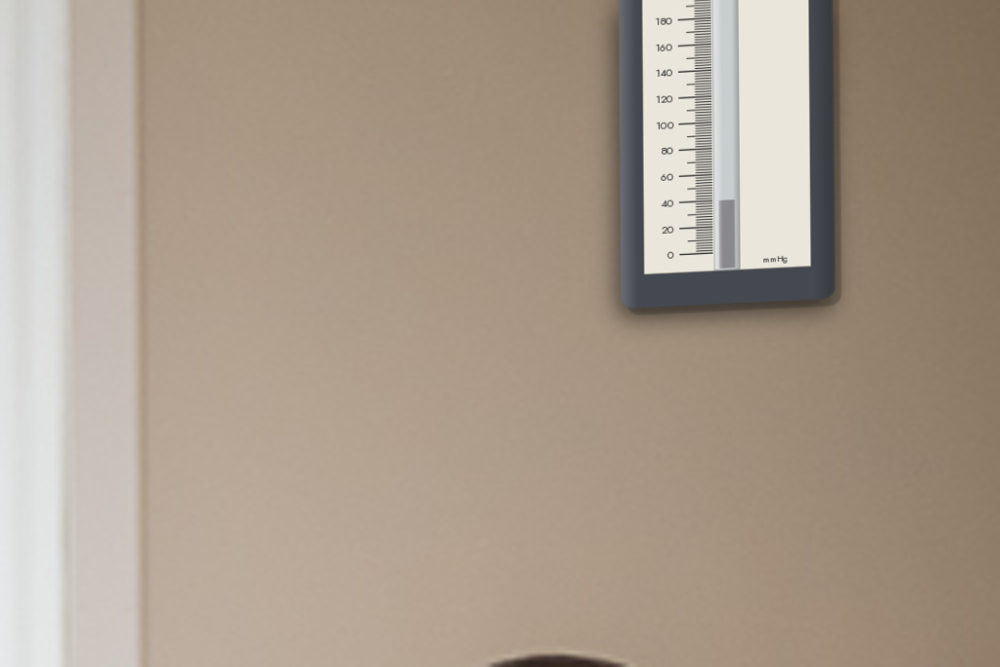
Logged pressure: 40 mmHg
